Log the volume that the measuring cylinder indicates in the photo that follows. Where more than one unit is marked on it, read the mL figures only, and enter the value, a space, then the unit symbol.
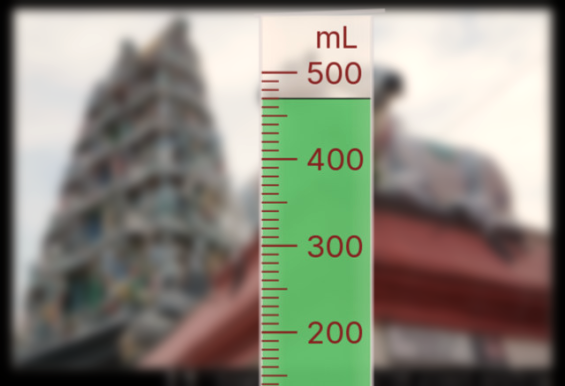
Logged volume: 470 mL
